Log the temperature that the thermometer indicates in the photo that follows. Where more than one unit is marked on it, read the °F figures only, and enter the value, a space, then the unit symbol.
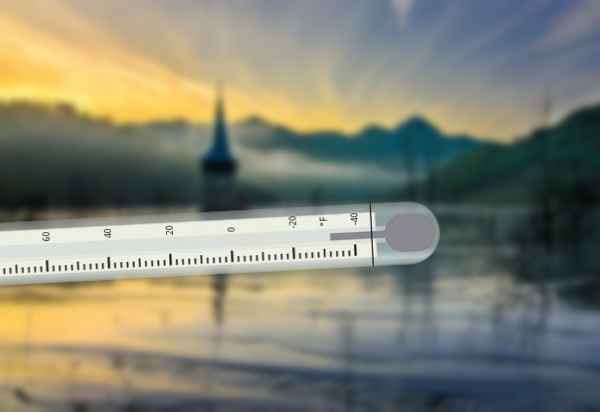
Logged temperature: -32 °F
